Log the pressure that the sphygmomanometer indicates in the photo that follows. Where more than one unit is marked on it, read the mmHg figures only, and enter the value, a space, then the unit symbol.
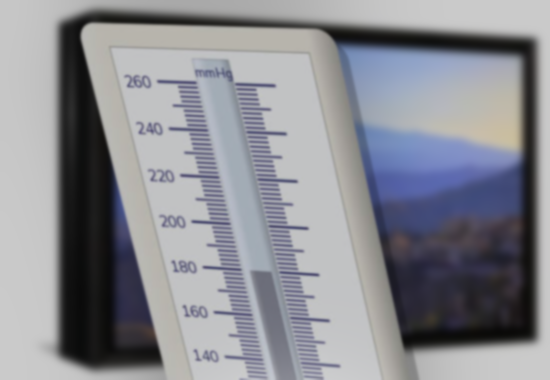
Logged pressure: 180 mmHg
